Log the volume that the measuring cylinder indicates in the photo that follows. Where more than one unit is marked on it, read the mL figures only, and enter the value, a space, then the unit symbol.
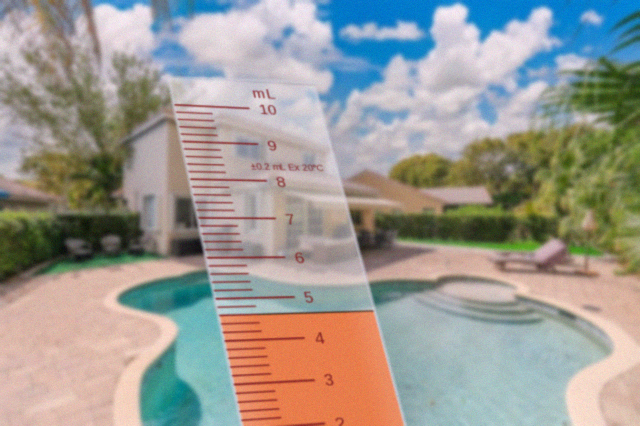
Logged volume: 4.6 mL
